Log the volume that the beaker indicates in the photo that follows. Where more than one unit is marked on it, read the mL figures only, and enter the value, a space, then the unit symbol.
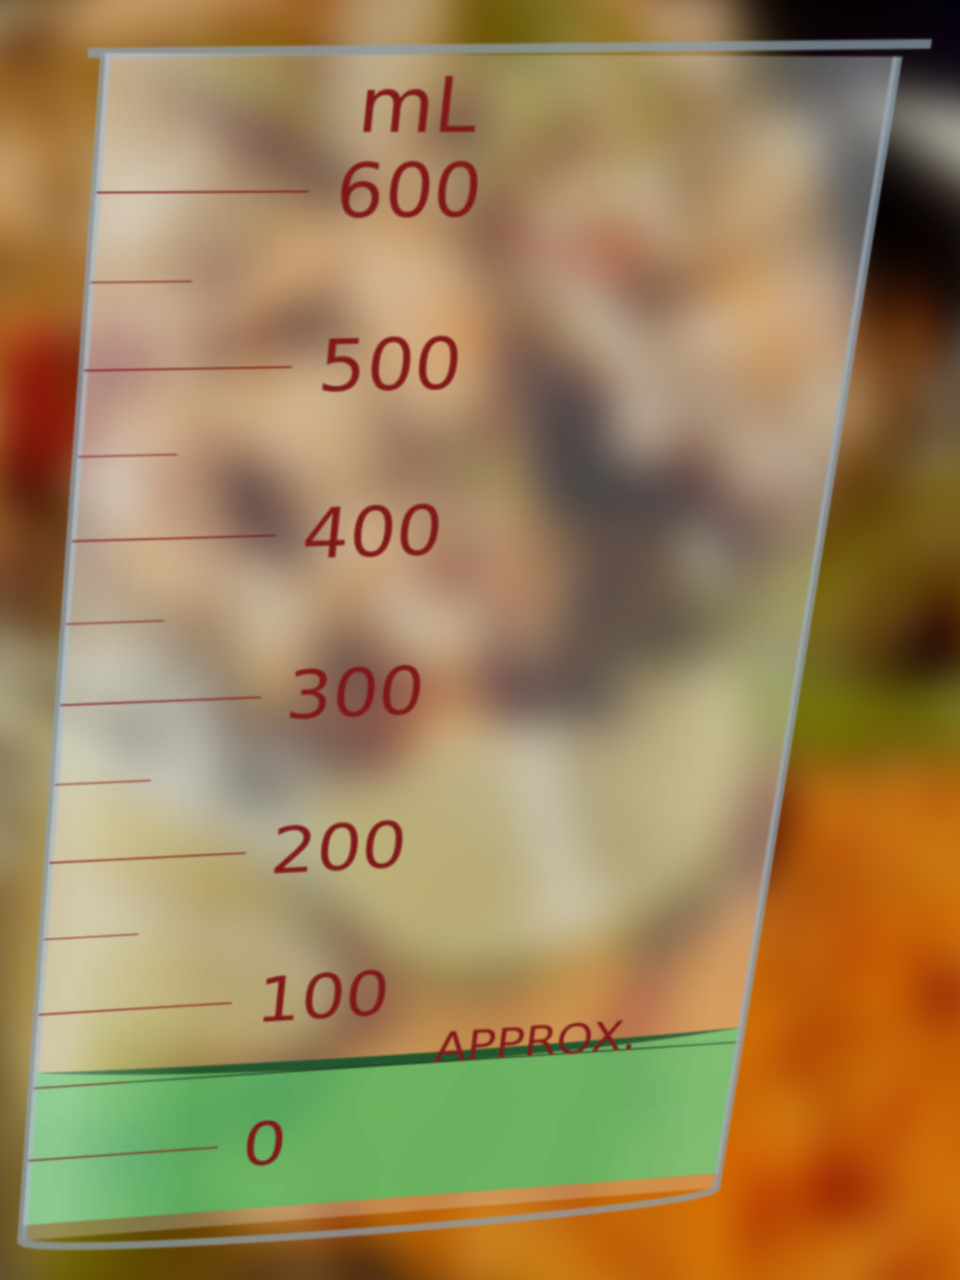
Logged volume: 50 mL
